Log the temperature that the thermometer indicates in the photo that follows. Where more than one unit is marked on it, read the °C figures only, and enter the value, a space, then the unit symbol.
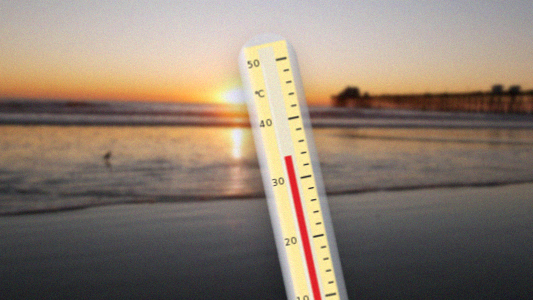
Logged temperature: 34 °C
